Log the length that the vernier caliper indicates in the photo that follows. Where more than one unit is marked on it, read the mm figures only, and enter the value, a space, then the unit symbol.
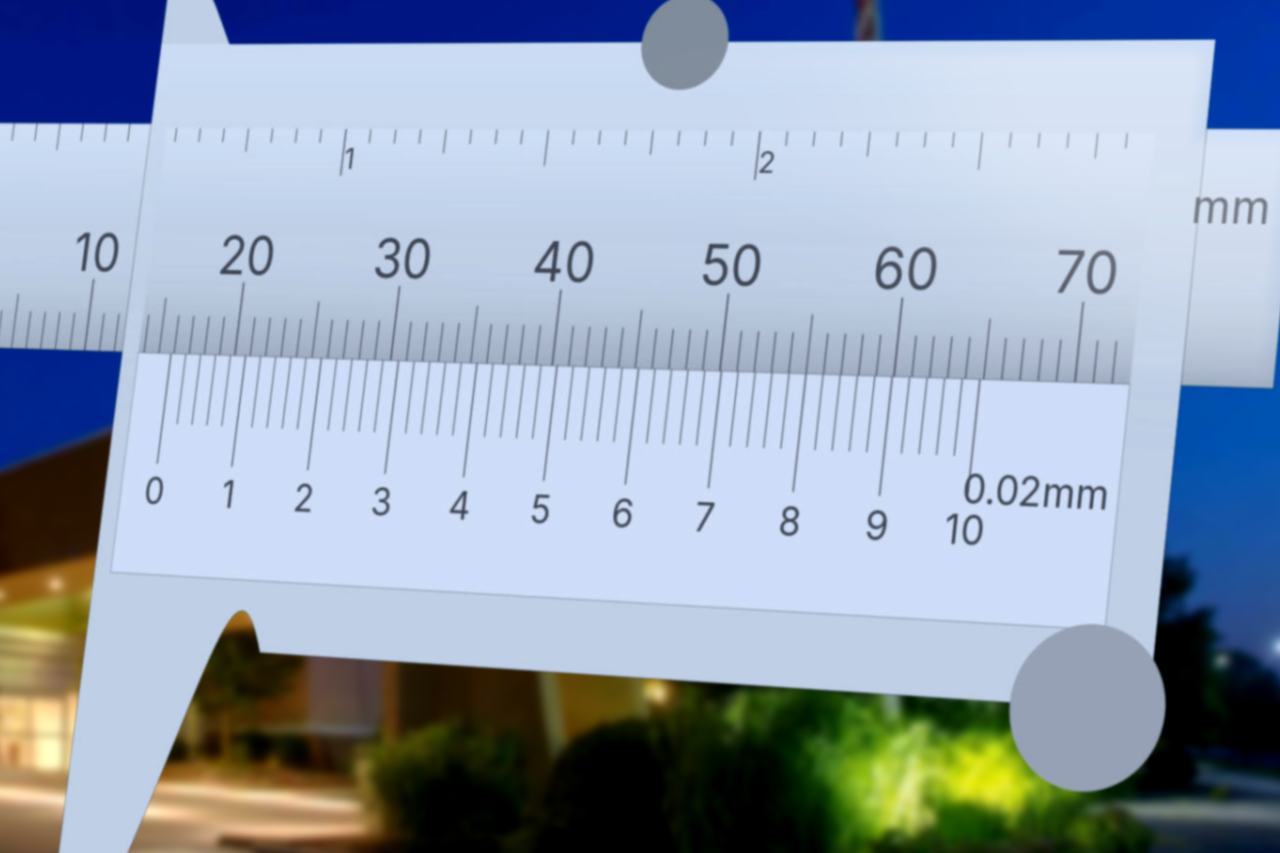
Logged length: 15.8 mm
